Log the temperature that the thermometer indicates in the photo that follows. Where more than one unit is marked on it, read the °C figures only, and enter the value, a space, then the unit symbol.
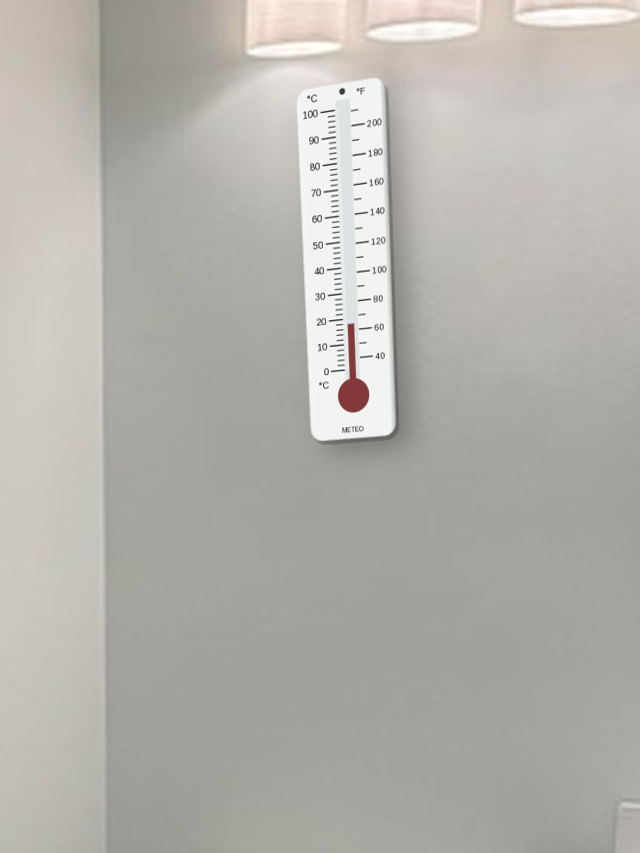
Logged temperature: 18 °C
